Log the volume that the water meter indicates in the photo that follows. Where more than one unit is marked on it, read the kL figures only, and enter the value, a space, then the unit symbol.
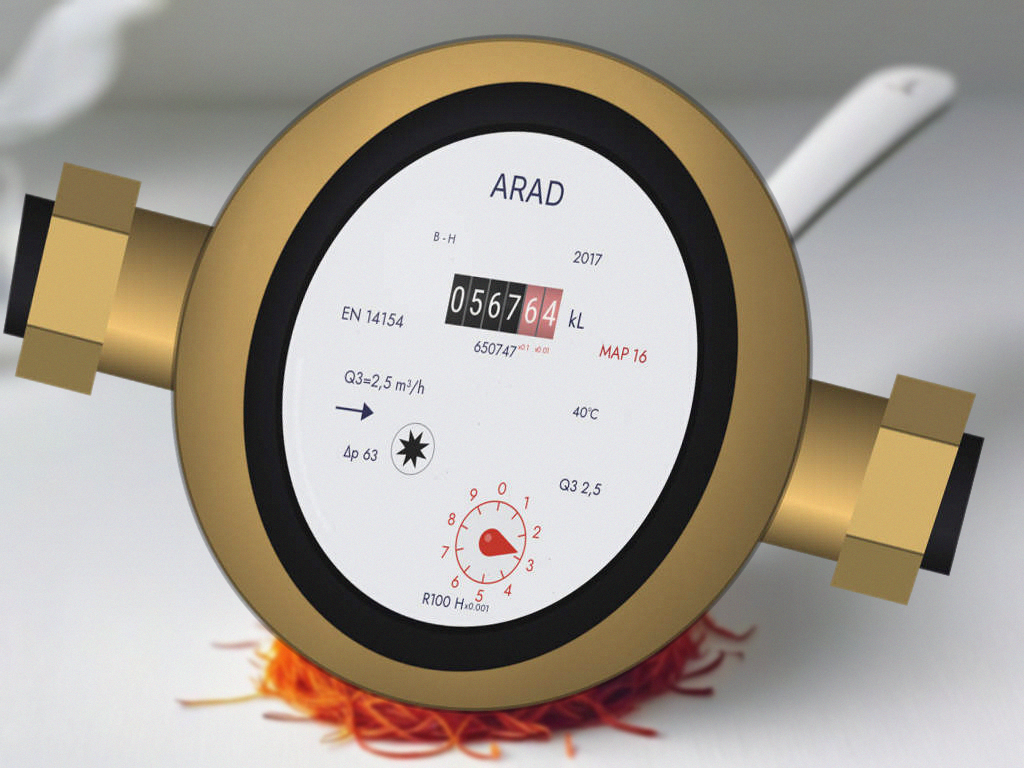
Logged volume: 567.642 kL
